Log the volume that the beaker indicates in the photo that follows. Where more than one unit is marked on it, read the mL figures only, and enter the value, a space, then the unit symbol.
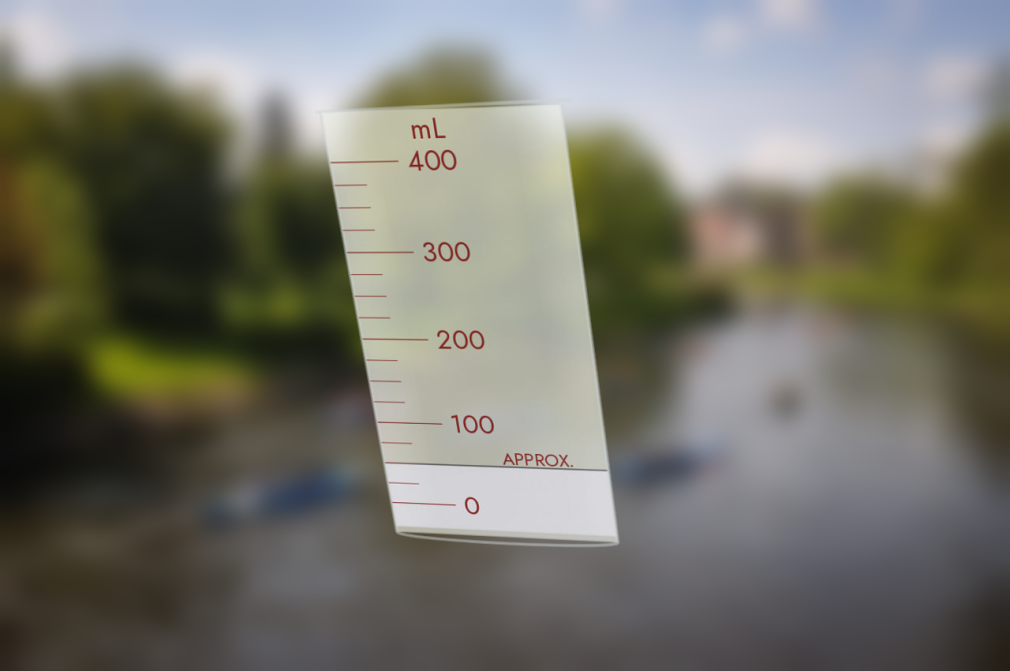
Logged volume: 50 mL
